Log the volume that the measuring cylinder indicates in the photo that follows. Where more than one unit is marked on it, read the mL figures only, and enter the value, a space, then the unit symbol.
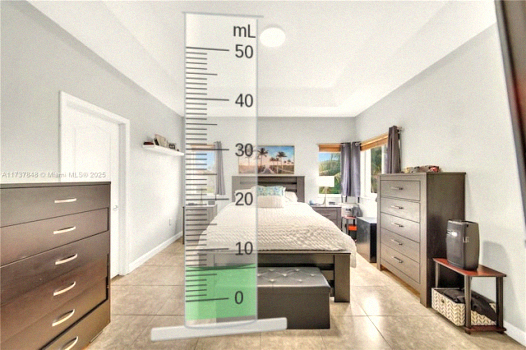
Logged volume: 6 mL
